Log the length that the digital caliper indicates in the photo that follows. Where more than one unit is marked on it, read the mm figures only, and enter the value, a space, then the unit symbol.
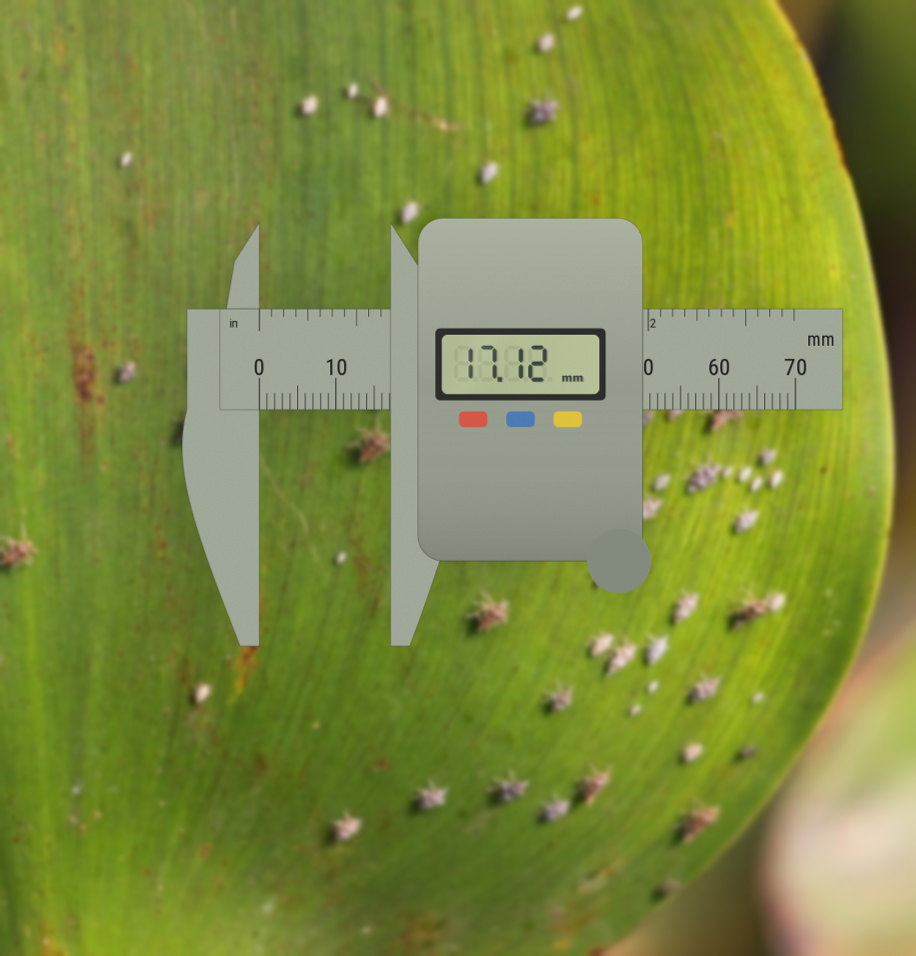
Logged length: 17.12 mm
